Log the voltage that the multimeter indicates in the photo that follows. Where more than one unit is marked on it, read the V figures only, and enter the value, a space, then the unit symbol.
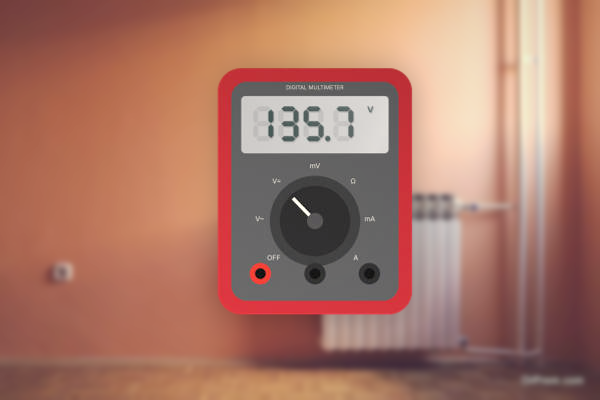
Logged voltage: 135.7 V
